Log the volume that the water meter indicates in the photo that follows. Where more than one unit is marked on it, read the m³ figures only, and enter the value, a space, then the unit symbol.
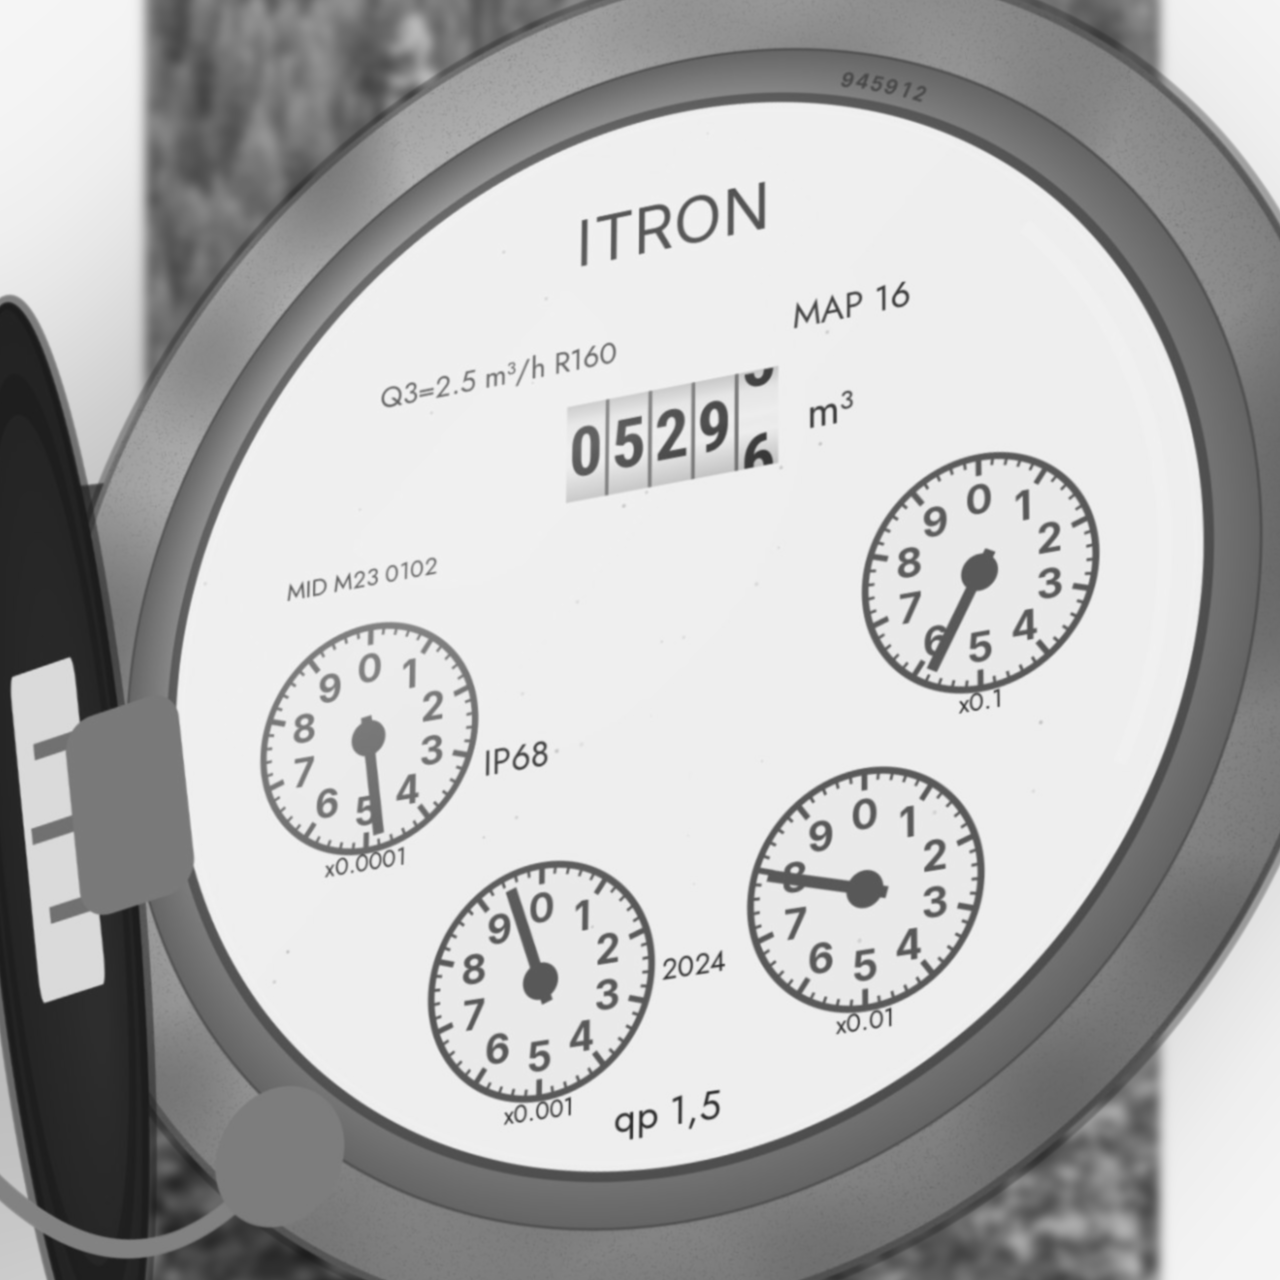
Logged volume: 5295.5794 m³
